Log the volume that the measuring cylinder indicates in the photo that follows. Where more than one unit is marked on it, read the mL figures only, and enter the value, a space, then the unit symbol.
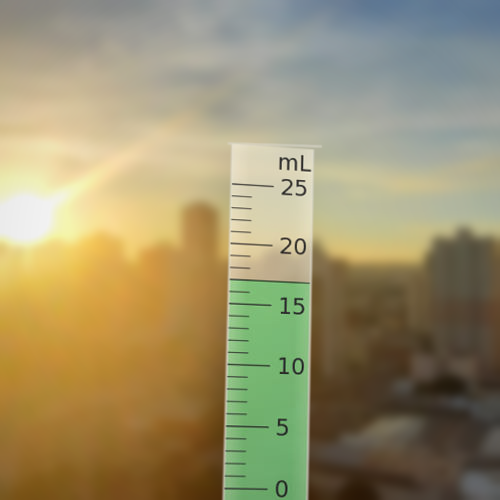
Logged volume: 17 mL
